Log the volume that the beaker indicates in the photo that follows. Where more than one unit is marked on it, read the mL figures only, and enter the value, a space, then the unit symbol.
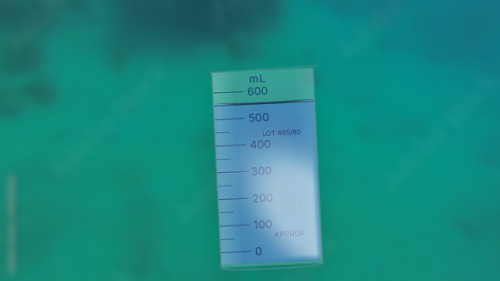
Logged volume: 550 mL
